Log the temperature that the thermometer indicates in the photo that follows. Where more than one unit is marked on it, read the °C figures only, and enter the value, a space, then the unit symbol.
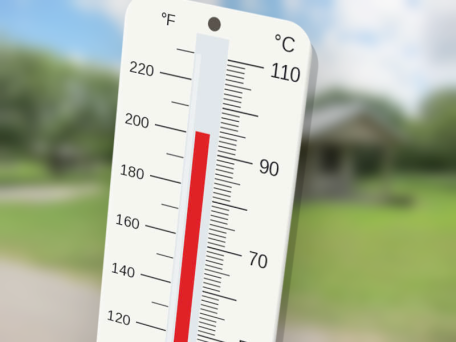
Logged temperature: 94 °C
